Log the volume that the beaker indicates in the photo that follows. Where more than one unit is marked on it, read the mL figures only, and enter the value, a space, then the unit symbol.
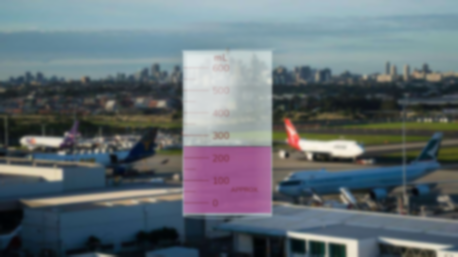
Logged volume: 250 mL
